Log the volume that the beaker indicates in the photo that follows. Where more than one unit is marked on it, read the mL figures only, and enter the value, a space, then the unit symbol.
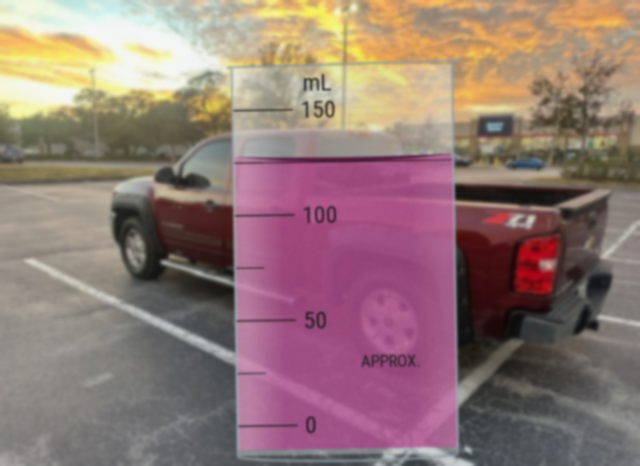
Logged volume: 125 mL
